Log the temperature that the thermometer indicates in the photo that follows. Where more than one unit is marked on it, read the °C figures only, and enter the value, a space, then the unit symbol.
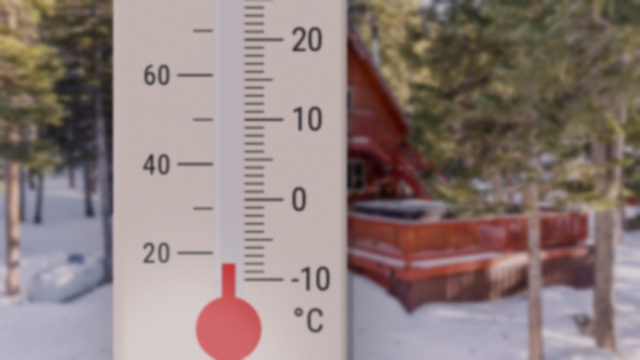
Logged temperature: -8 °C
